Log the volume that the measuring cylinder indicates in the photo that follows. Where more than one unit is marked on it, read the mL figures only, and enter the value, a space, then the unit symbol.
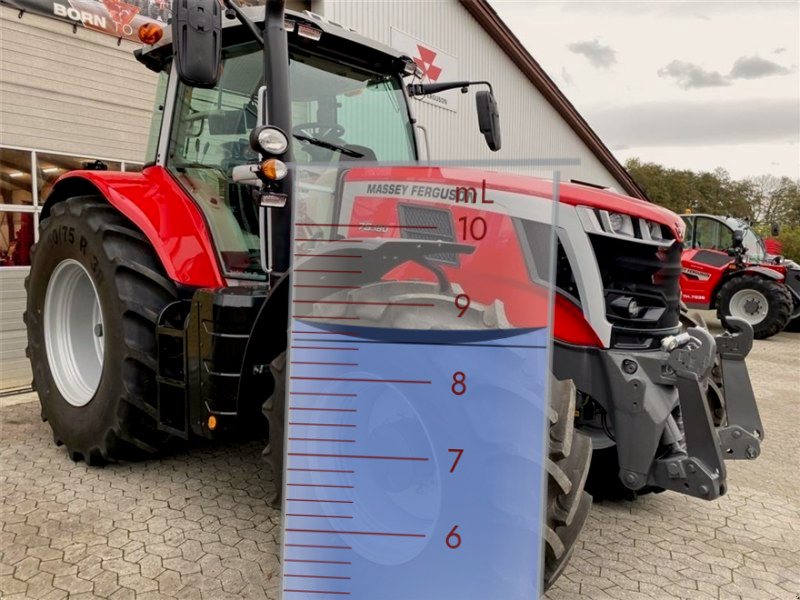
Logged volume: 8.5 mL
